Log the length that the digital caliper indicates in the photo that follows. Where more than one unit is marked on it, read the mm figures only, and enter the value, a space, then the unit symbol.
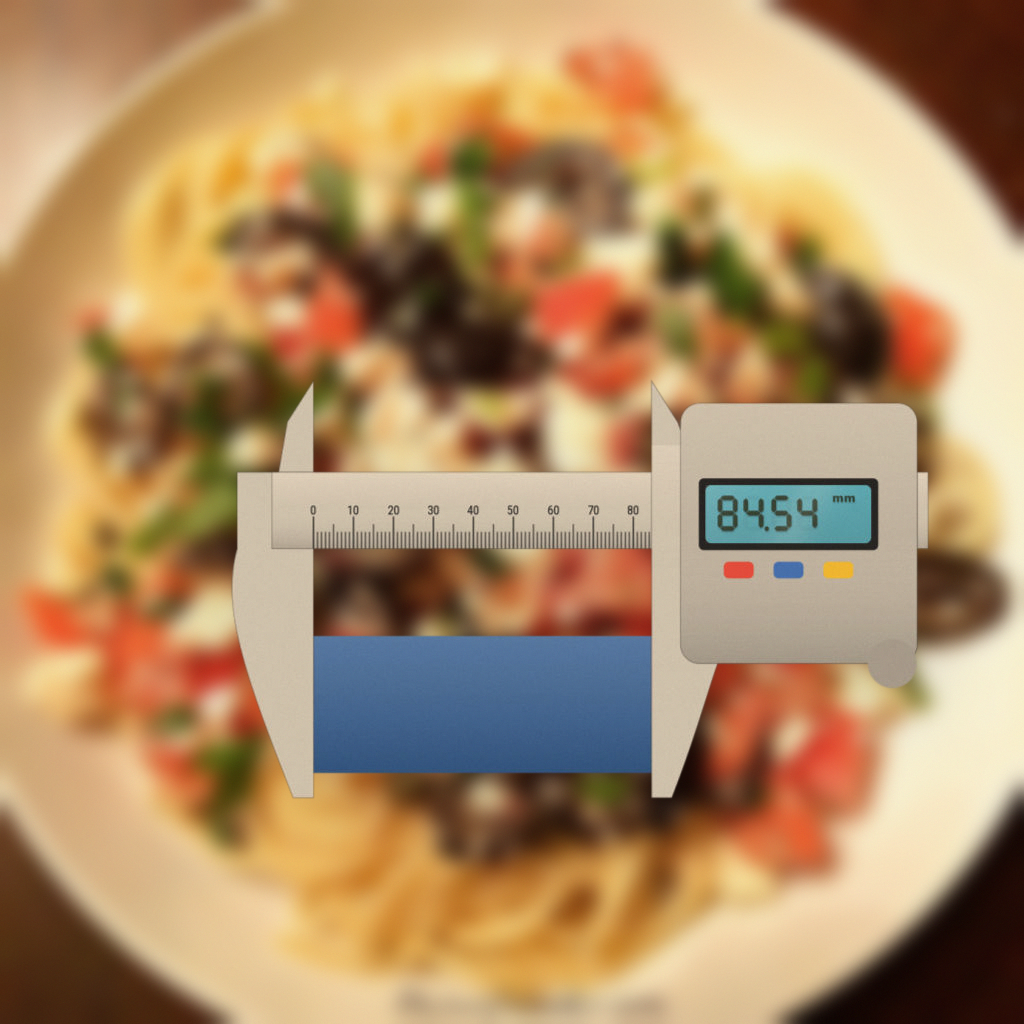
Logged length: 84.54 mm
